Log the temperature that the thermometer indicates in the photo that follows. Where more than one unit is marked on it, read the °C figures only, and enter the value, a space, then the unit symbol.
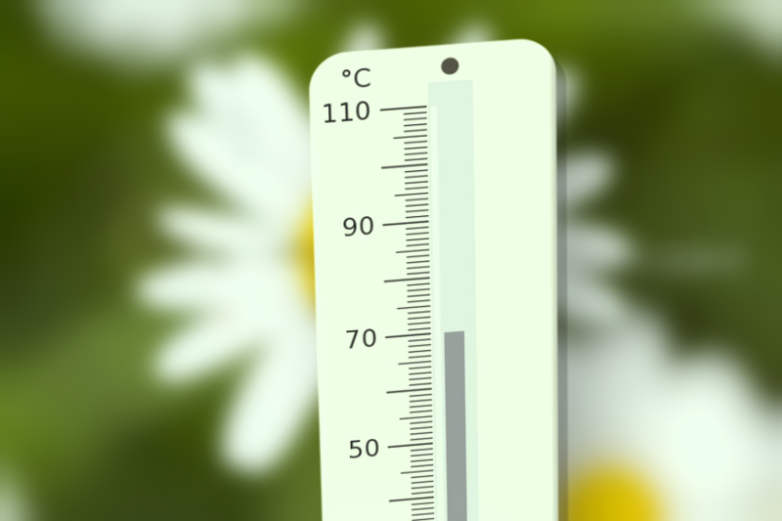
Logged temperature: 70 °C
